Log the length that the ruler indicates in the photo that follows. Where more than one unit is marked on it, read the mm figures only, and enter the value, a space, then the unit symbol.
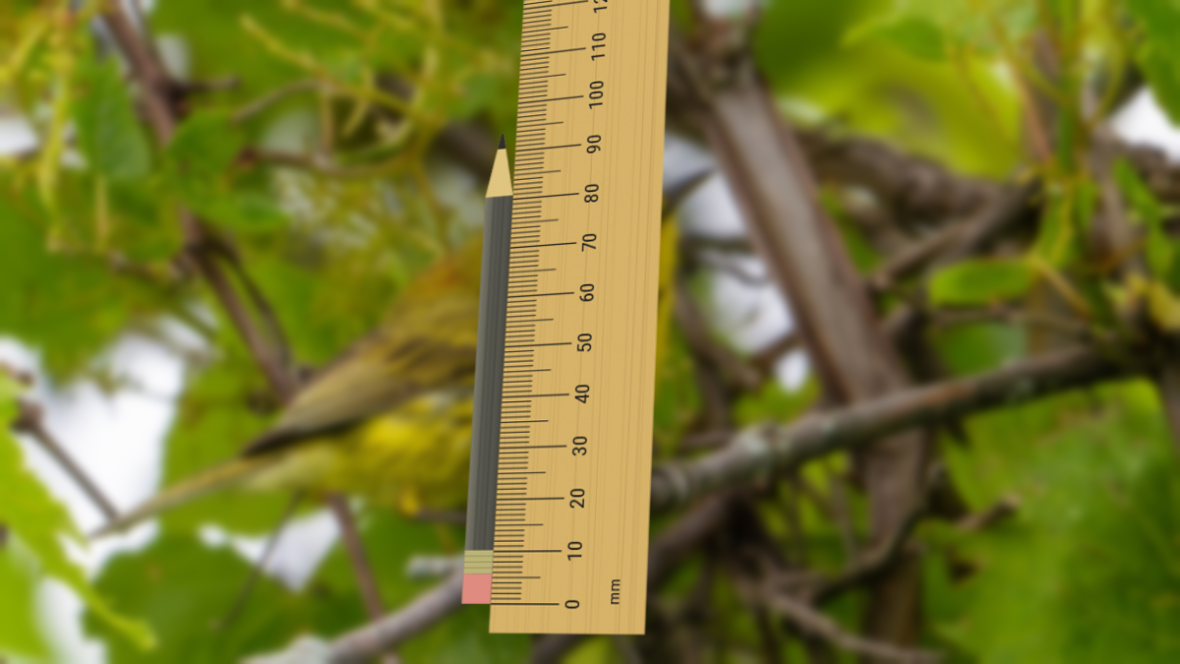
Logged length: 94 mm
